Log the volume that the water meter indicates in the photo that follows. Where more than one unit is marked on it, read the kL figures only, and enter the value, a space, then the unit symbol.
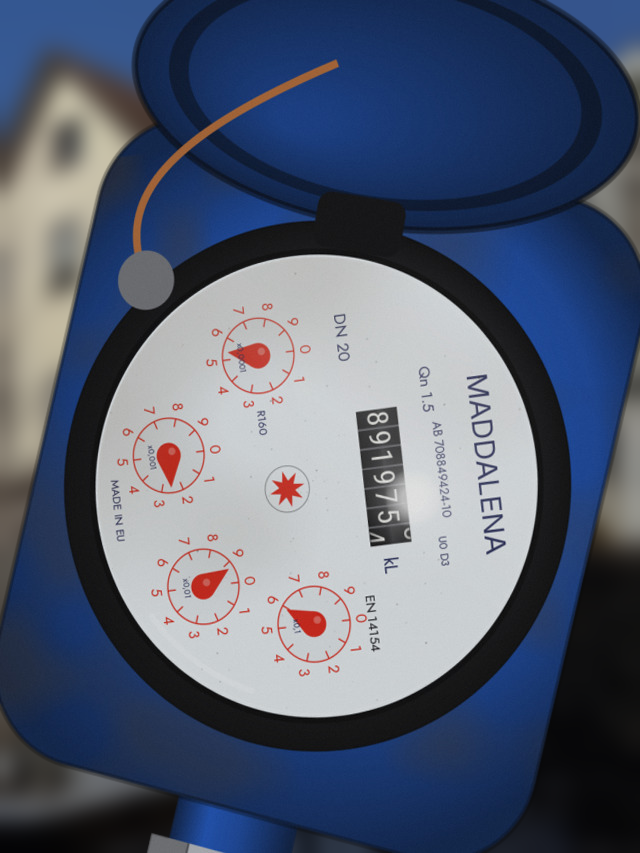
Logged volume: 8919753.5925 kL
